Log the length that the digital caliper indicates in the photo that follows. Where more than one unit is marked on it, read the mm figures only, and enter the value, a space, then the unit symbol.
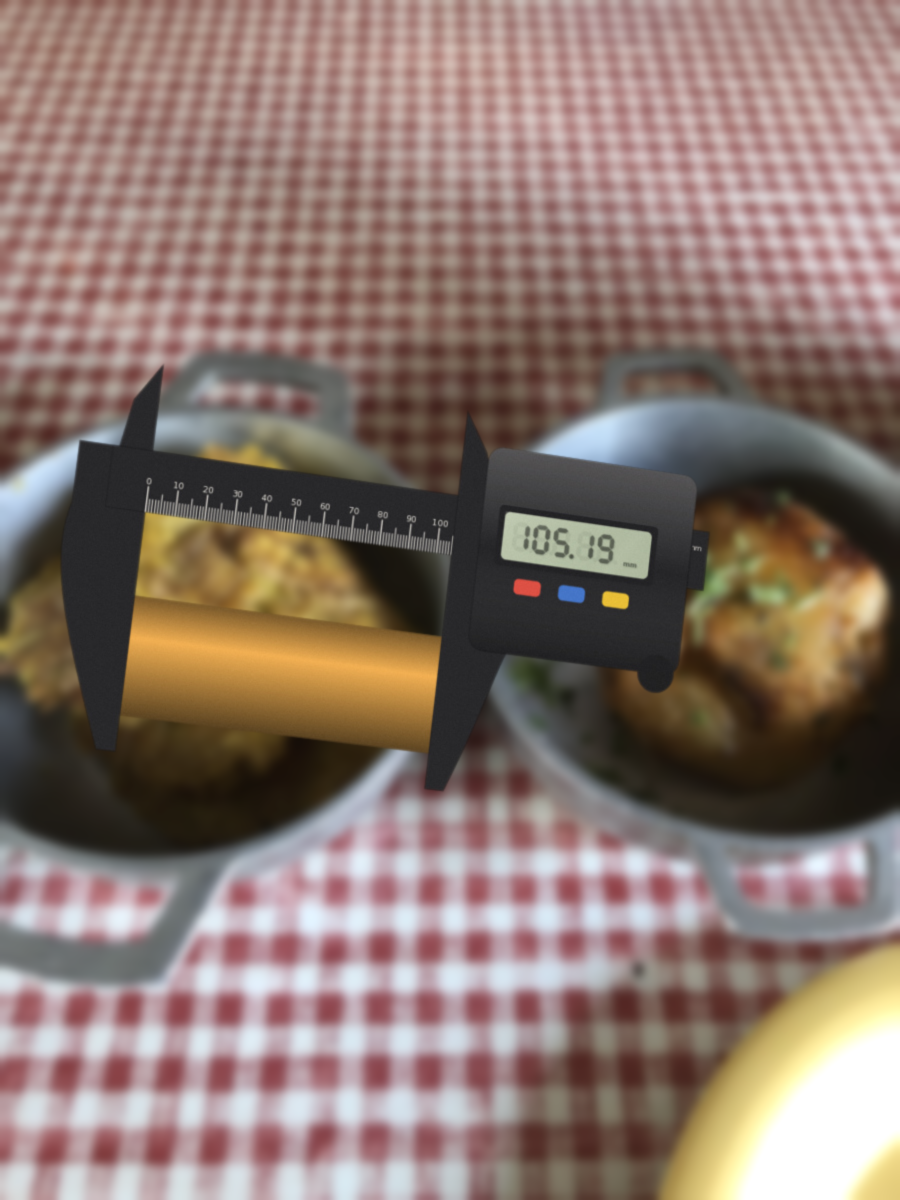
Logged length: 105.19 mm
